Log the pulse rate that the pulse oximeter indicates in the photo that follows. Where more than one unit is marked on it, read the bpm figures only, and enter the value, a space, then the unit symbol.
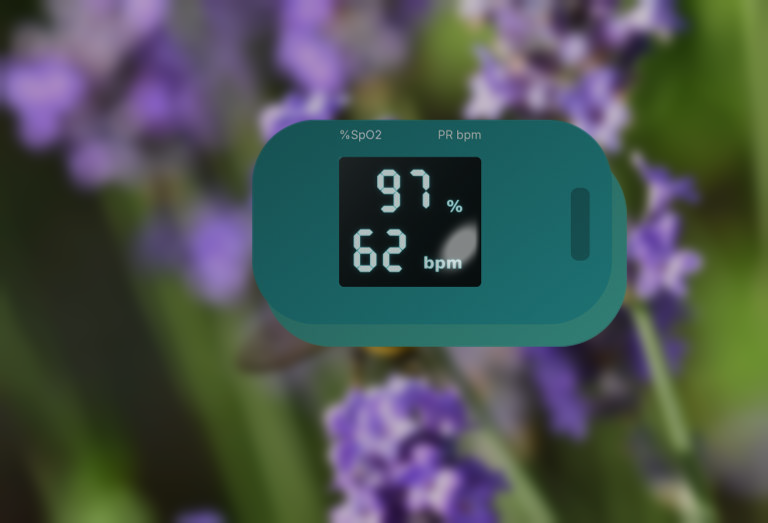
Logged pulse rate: 62 bpm
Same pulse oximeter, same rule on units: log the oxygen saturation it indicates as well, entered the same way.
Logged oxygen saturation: 97 %
